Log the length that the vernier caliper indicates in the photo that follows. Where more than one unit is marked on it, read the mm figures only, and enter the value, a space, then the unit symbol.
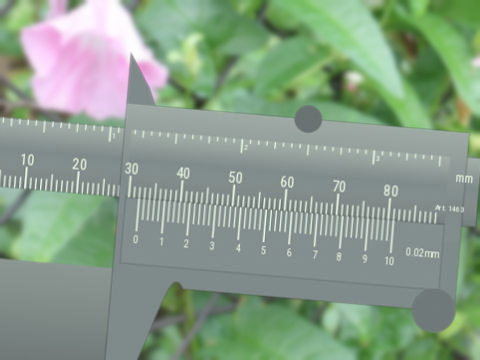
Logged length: 32.0 mm
